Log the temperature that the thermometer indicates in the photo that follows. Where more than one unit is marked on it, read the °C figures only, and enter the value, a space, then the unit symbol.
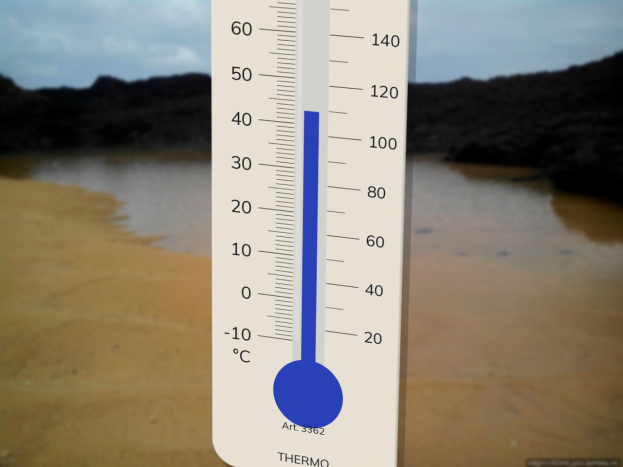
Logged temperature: 43 °C
